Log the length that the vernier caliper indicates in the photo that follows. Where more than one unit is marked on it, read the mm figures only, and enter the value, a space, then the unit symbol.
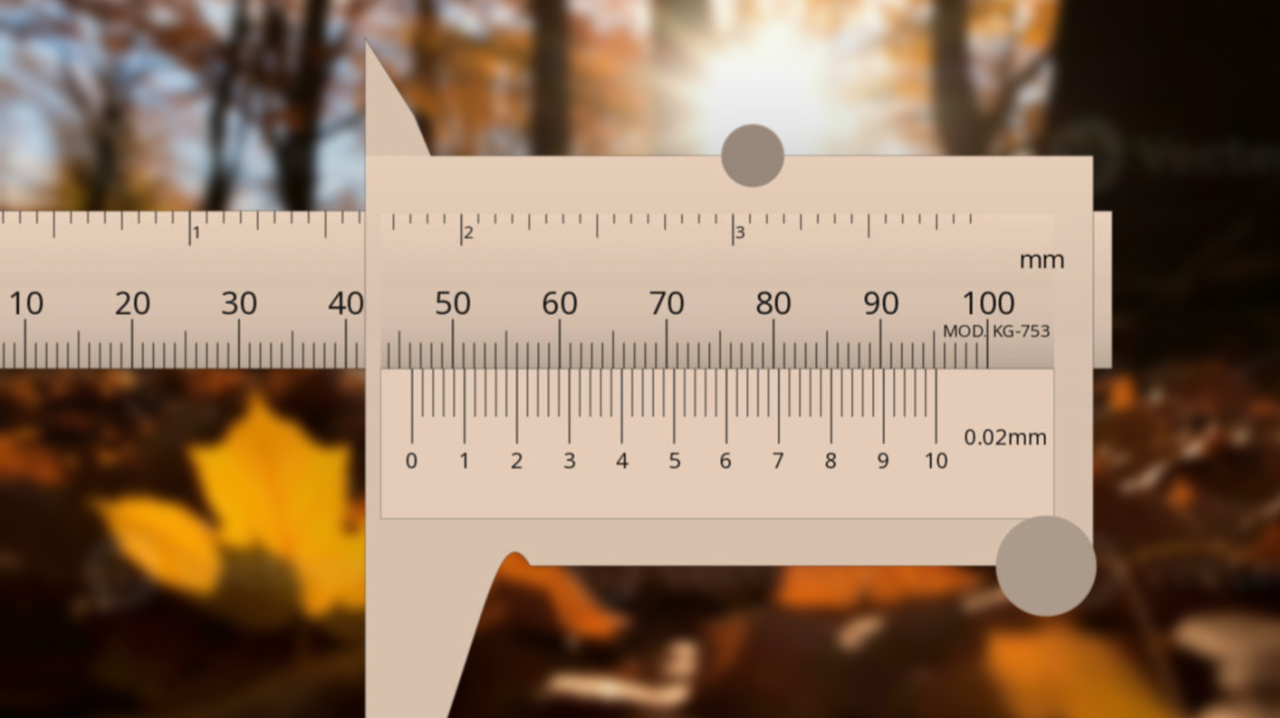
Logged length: 46.2 mm
